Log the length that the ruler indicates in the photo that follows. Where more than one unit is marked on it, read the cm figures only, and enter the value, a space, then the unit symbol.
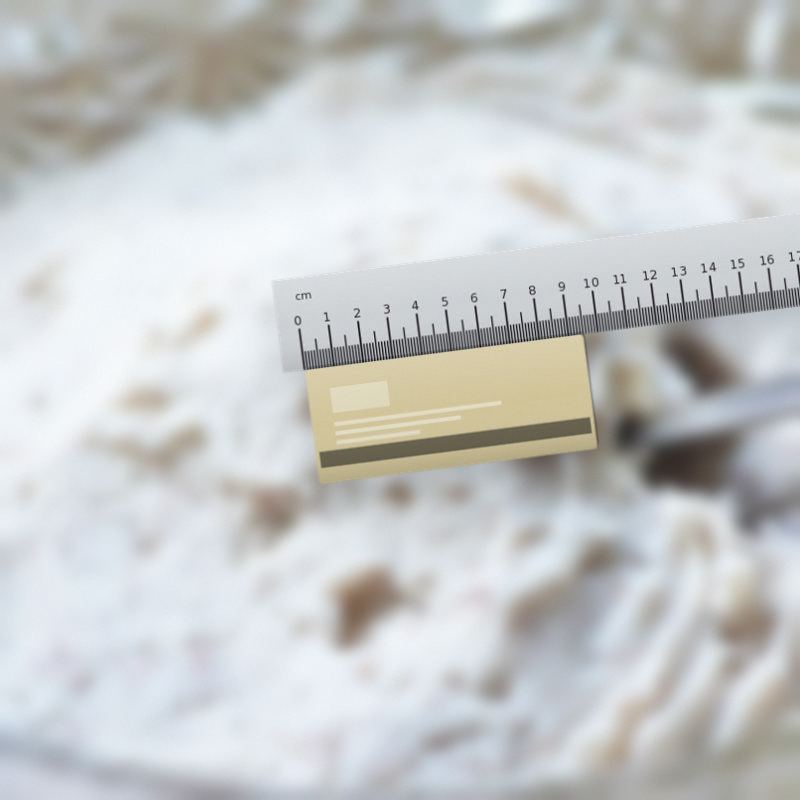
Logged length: 9.5 cm
